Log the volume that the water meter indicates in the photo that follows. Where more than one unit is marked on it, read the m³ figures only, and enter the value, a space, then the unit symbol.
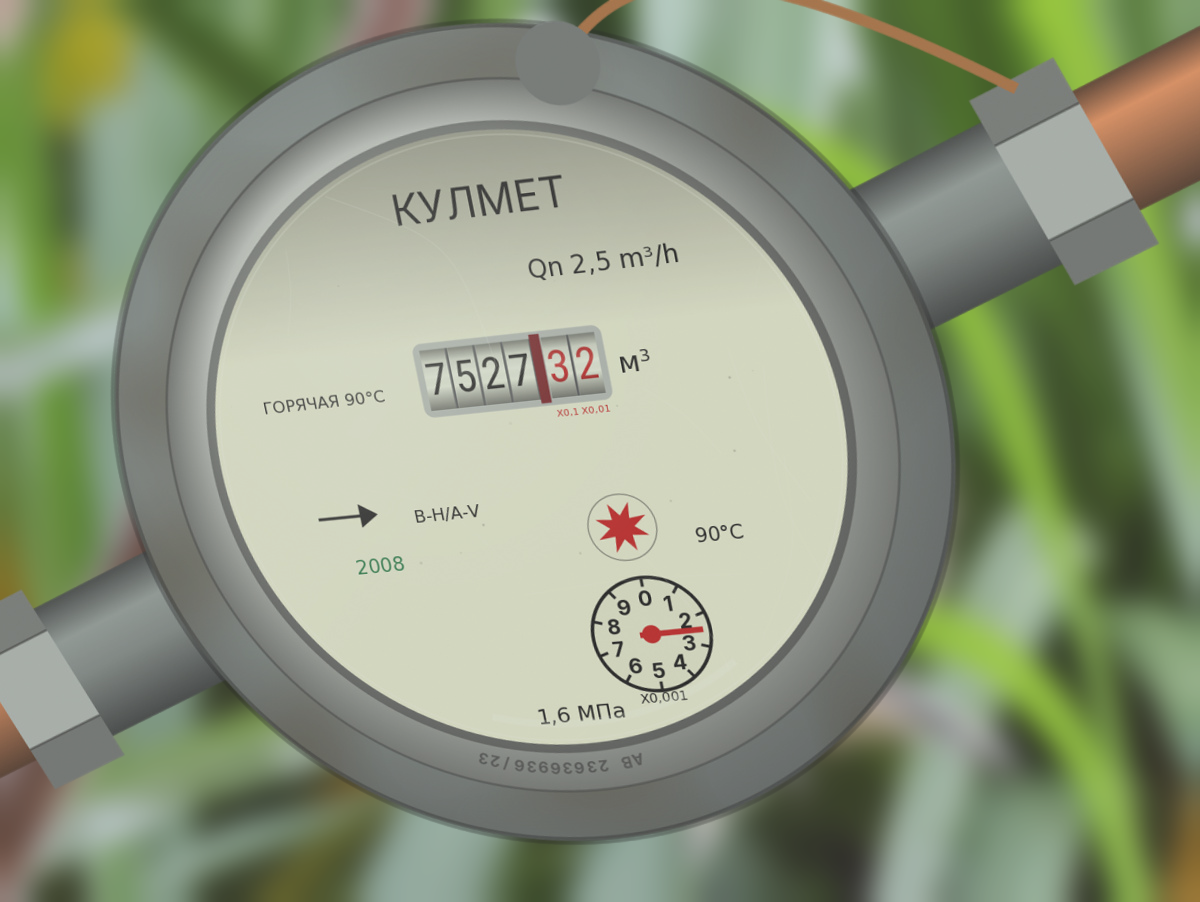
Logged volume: 7527.322 m³
